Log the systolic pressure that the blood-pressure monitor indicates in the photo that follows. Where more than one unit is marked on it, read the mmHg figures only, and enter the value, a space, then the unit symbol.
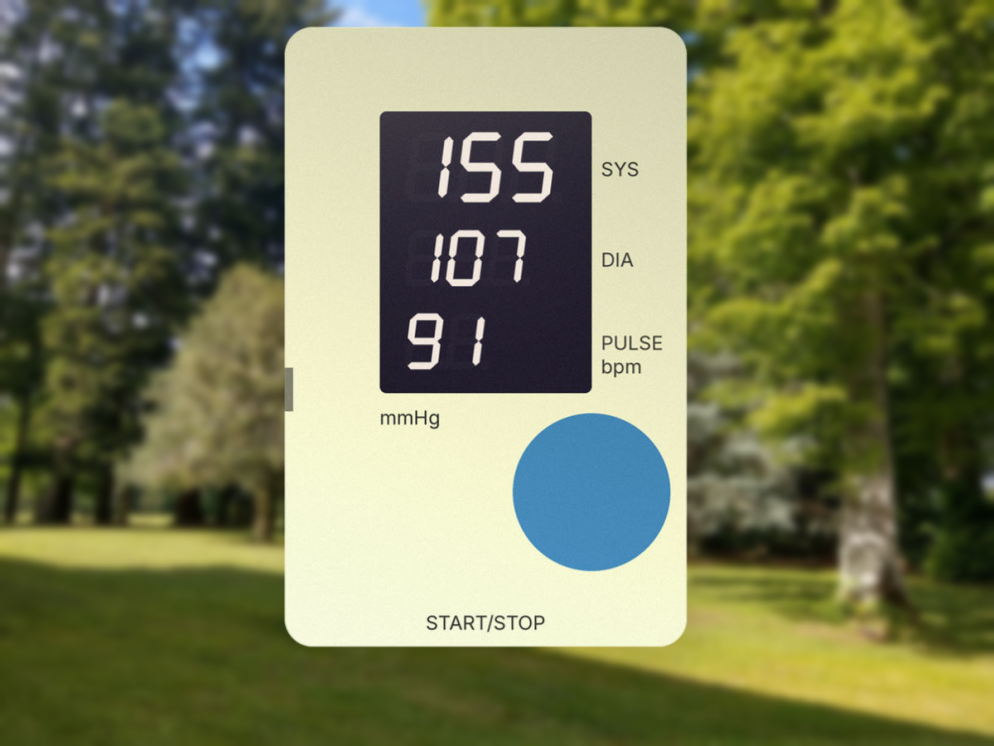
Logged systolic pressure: 155 mmHg
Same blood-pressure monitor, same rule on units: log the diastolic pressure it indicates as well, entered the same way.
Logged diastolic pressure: 107 mmHg
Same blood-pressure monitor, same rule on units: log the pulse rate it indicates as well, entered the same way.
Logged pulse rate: 91 bpm
